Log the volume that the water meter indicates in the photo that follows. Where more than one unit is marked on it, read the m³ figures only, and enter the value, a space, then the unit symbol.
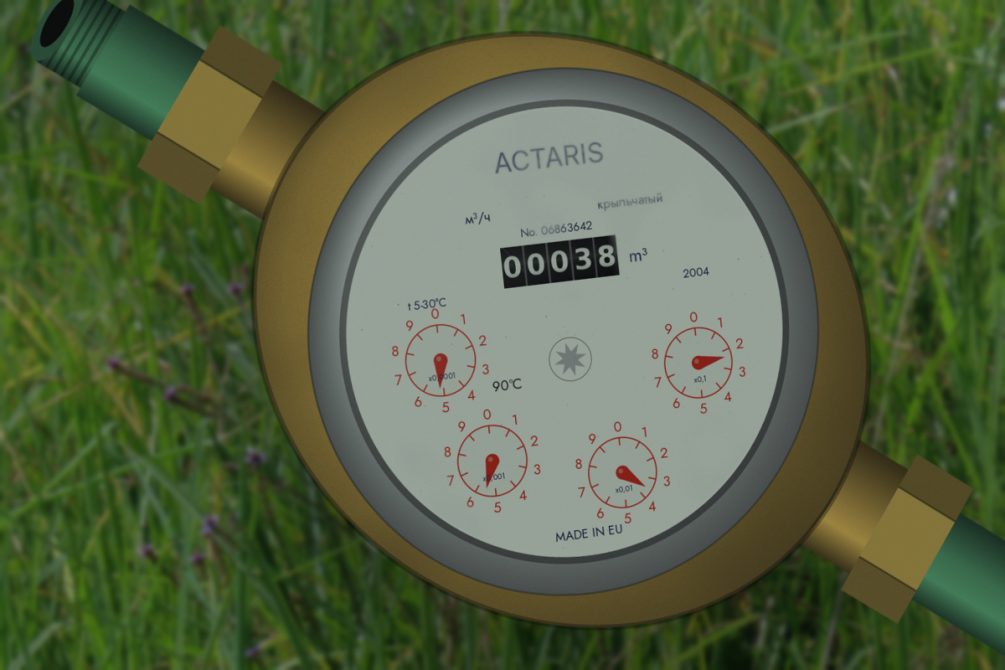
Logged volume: 38.2355 m³
